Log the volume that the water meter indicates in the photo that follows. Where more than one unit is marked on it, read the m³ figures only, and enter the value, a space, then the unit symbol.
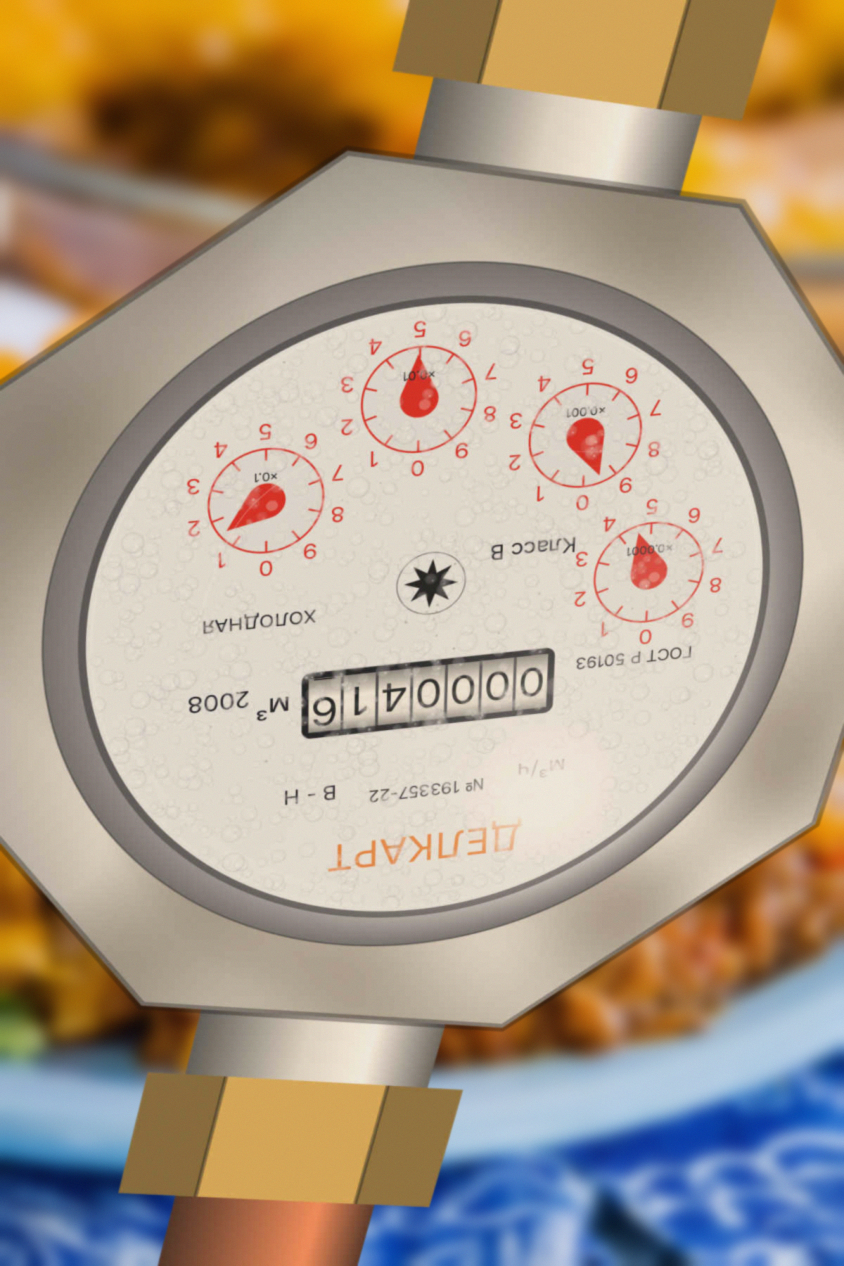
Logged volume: 416.1494 m³
